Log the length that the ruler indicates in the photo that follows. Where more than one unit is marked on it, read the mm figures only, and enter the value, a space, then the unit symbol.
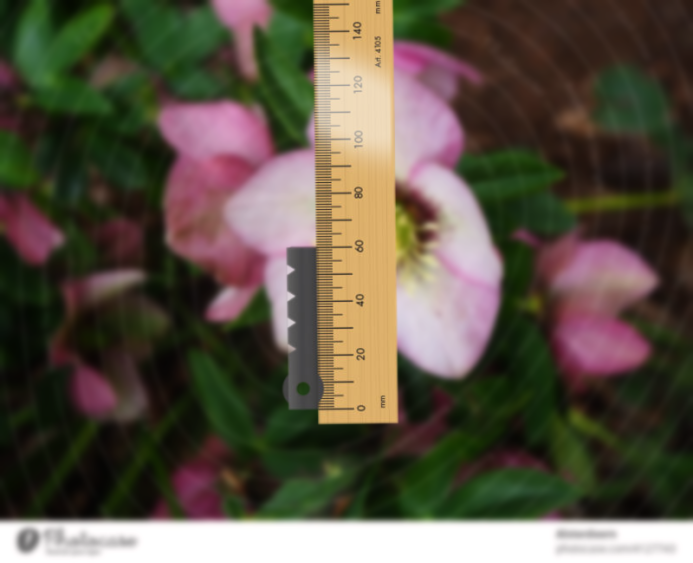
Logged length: 60 mm
